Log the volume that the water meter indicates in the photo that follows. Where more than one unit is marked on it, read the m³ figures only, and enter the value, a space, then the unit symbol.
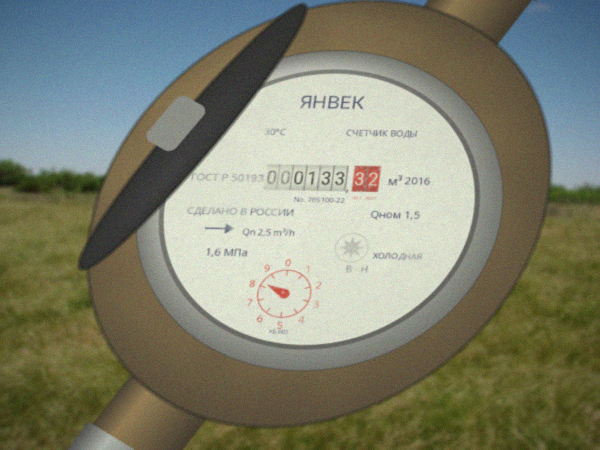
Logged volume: 133.328 m³
